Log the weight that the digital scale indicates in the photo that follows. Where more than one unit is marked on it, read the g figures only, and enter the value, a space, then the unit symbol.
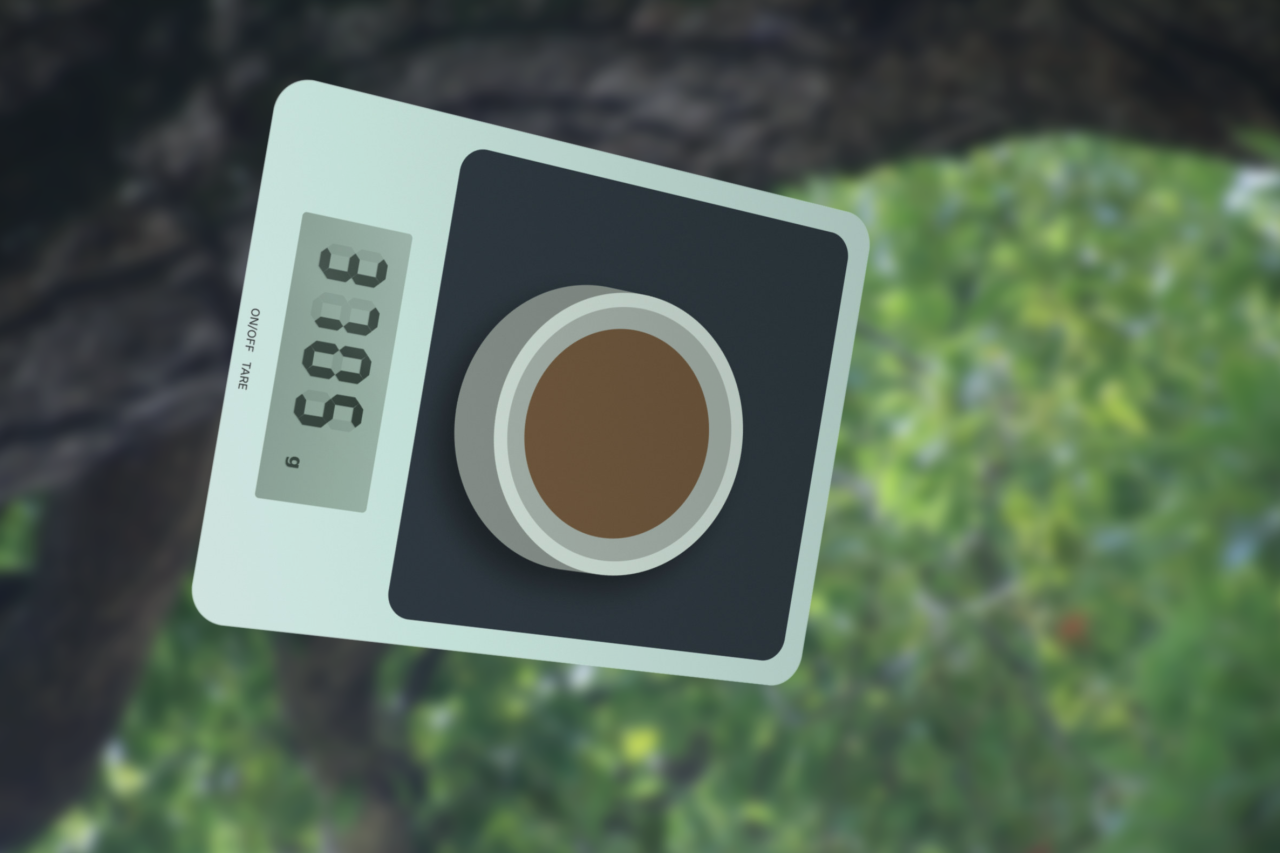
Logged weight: 3705 g
